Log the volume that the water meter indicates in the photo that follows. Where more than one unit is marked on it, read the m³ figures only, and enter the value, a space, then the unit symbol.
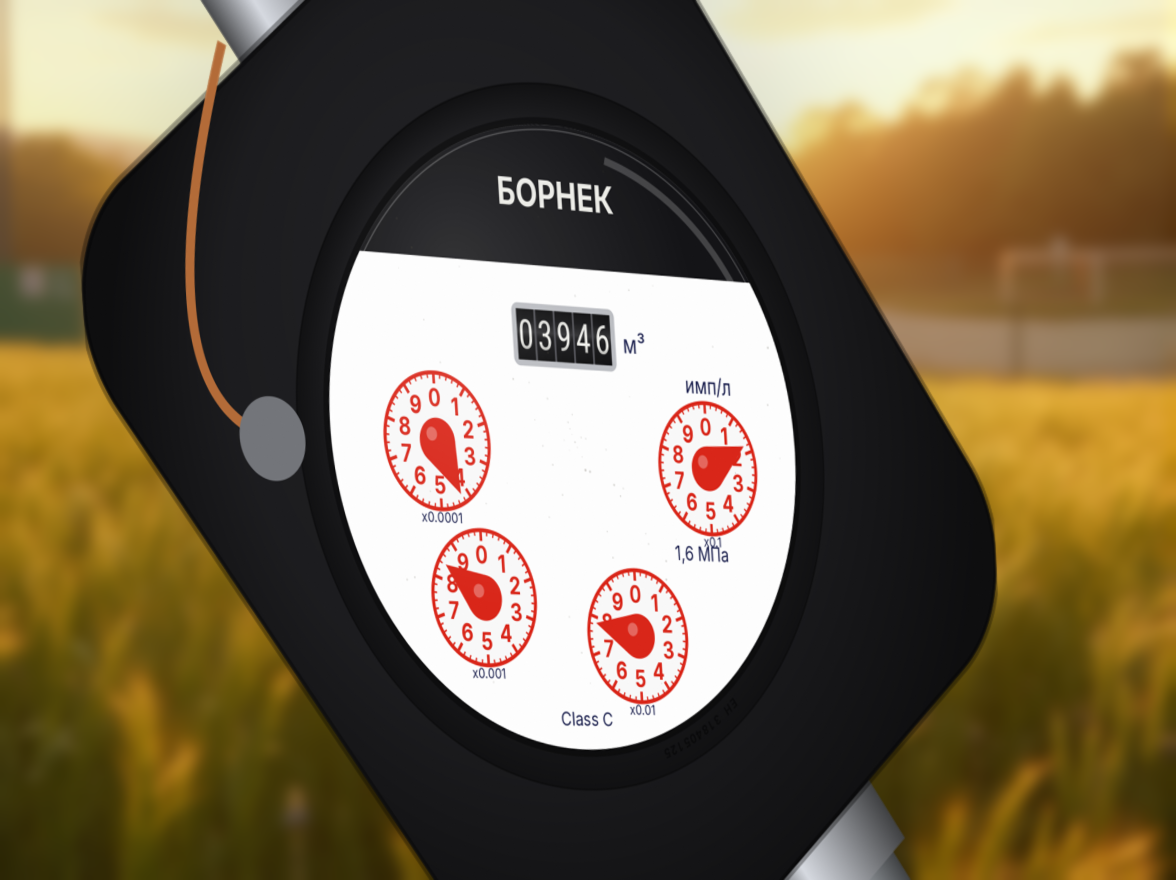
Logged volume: 3946.1784 m³
